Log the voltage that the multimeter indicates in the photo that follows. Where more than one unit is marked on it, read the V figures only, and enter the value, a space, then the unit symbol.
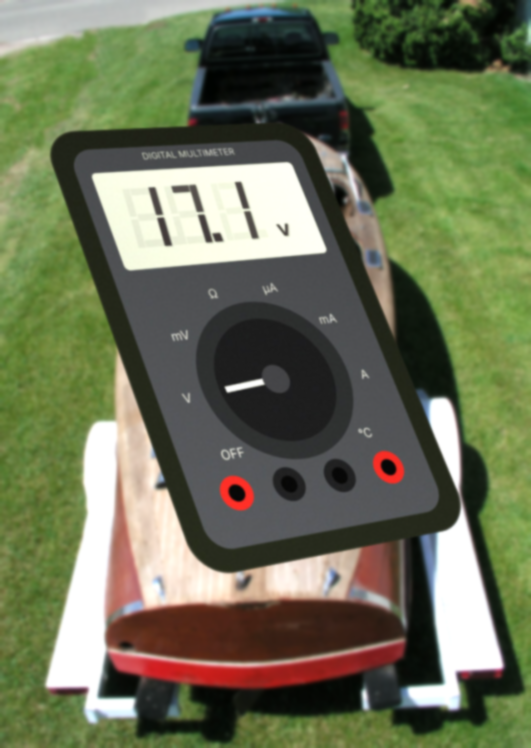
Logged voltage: 17.1 V
